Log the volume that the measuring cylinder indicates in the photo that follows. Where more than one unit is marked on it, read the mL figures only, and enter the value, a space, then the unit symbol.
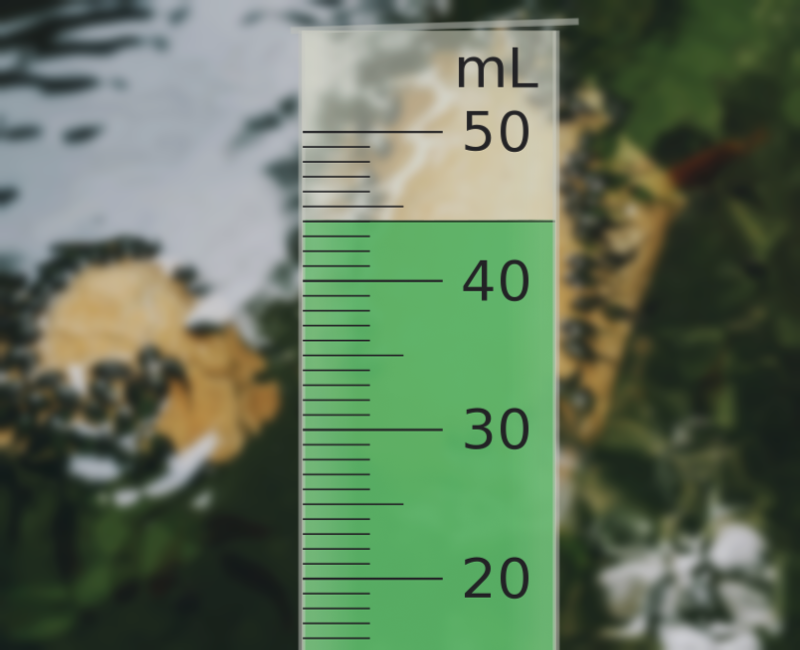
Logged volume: 44 mL
